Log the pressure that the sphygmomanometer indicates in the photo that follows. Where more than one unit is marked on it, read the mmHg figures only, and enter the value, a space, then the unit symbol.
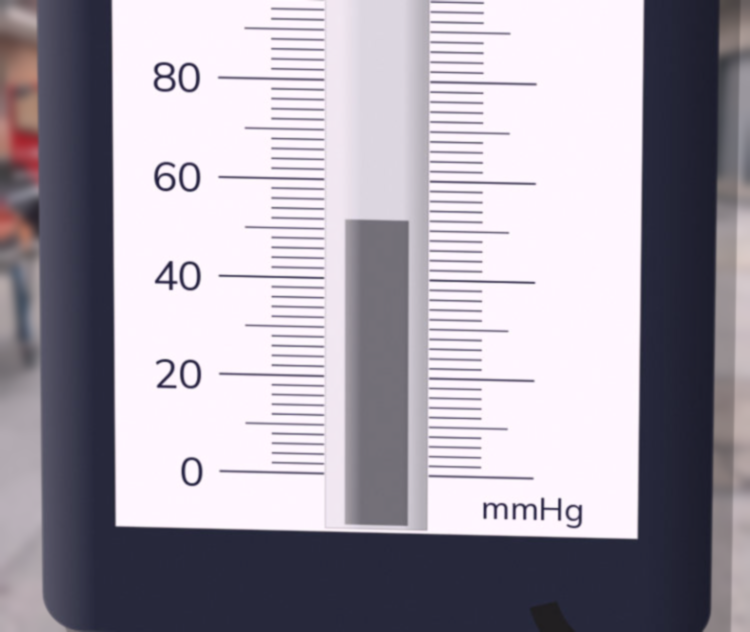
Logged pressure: 52 mmHg
